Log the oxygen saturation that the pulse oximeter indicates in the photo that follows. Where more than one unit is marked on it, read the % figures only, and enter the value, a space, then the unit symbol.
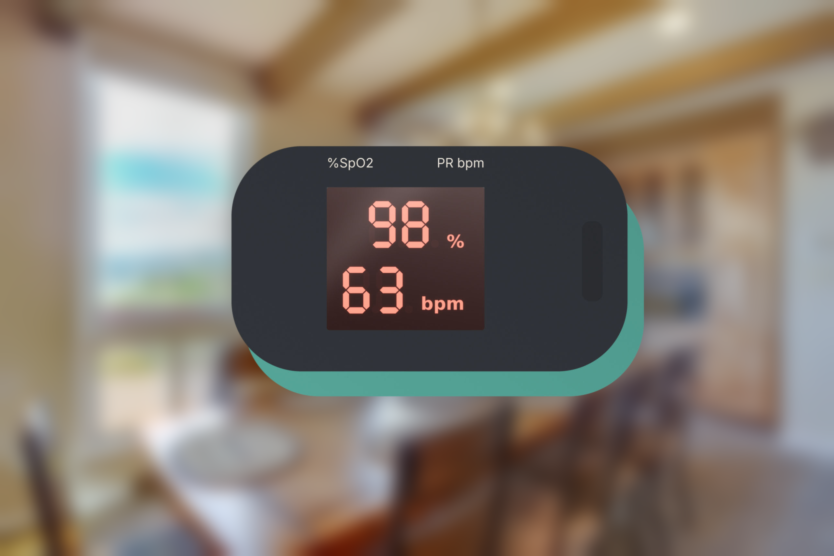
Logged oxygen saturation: 98 %
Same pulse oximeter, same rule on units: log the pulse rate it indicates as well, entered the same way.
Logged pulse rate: 63 bpm
